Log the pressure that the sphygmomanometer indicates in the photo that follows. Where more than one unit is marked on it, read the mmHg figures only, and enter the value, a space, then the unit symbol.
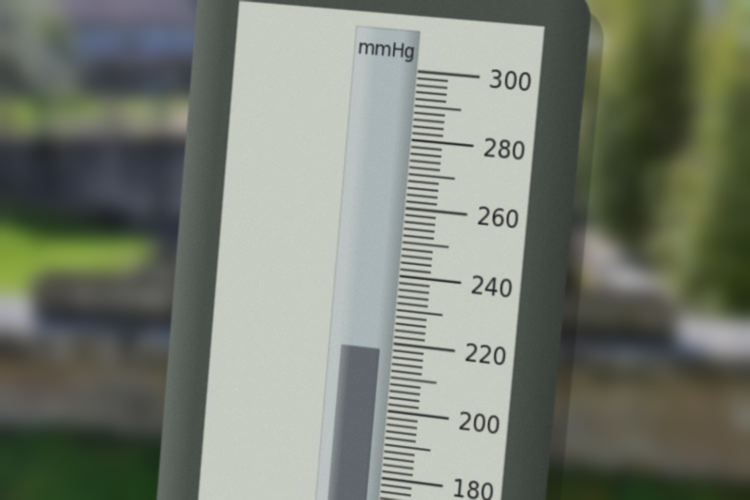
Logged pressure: 218 mmHg
